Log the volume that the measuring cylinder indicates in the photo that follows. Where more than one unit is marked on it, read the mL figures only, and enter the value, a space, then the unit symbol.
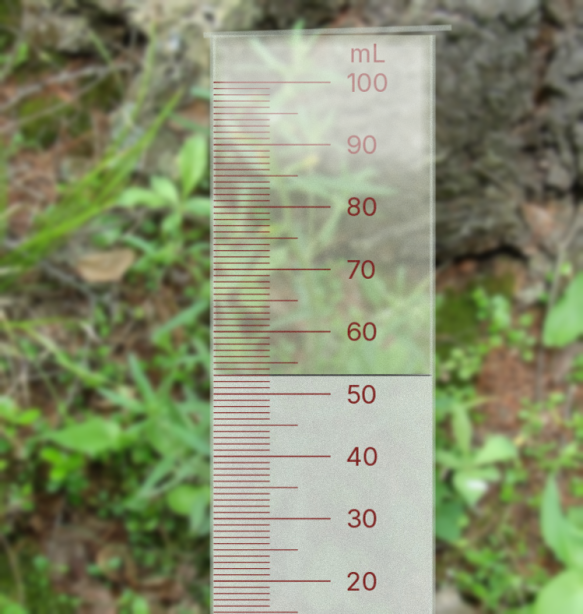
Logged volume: 53 mL
